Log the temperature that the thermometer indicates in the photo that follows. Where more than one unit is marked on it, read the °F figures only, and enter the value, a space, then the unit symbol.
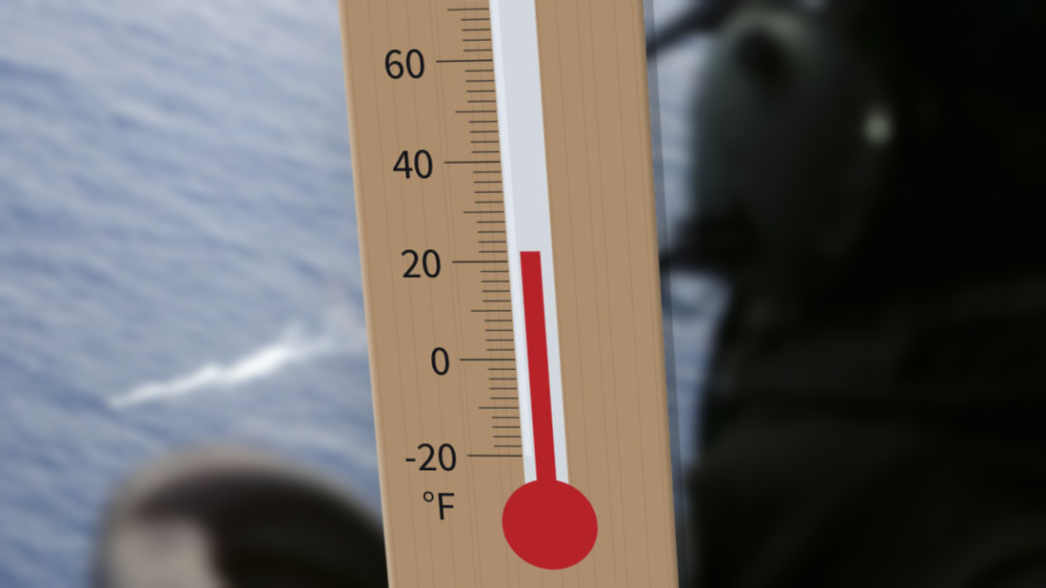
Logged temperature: 22 °F
